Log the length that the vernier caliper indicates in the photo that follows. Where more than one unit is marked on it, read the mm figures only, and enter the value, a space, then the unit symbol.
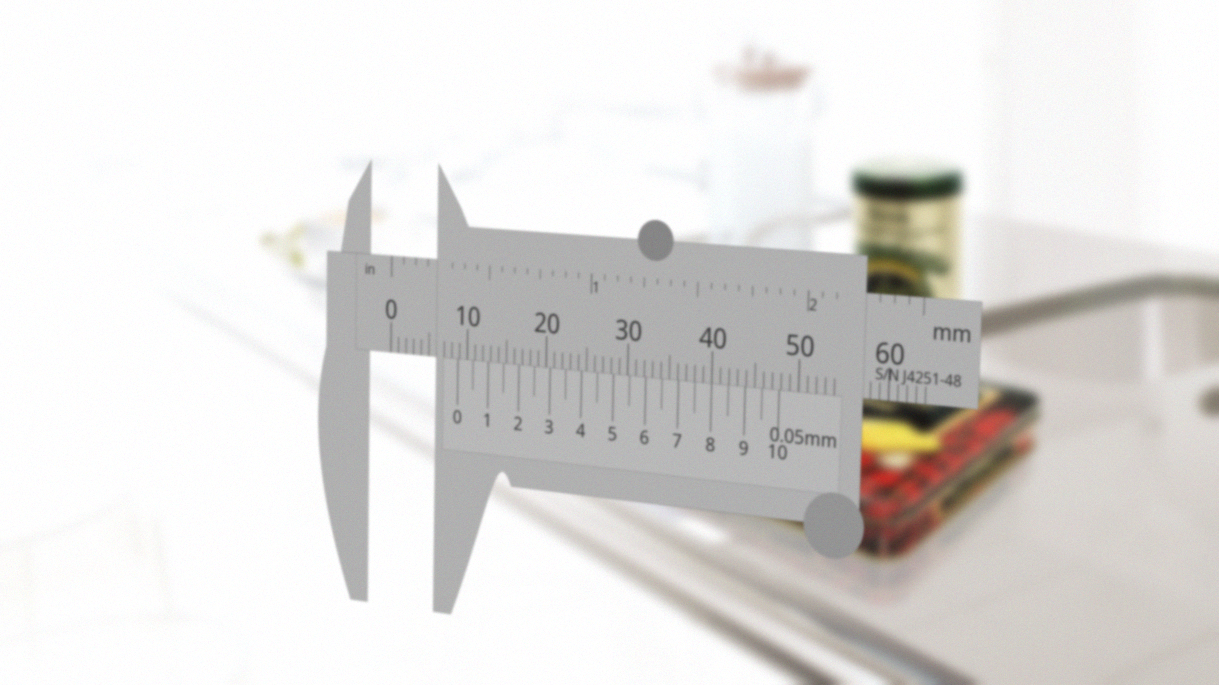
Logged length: 8.8 mm
